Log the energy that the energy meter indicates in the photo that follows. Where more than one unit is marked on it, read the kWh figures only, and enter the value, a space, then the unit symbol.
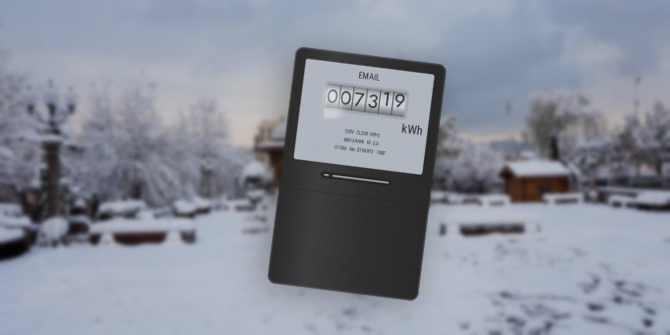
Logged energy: 7319 kWh
